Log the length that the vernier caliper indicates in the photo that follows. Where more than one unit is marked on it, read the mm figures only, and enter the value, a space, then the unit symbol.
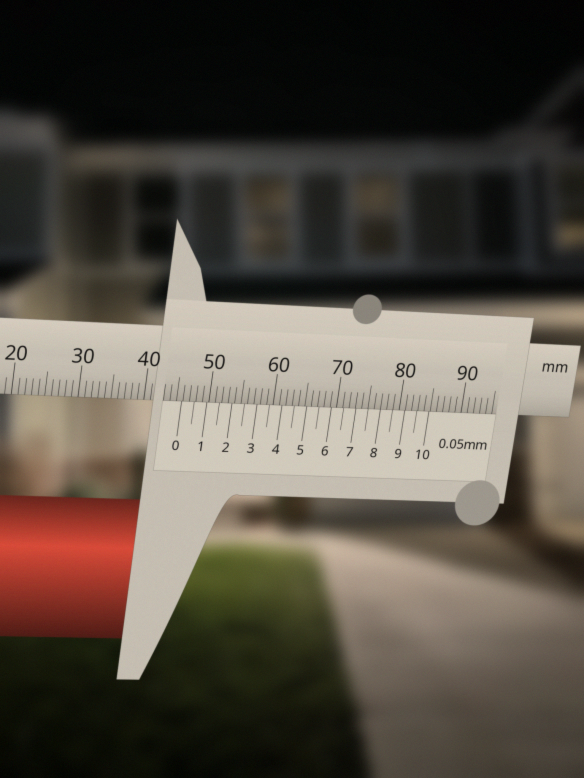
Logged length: 45.8 mm
